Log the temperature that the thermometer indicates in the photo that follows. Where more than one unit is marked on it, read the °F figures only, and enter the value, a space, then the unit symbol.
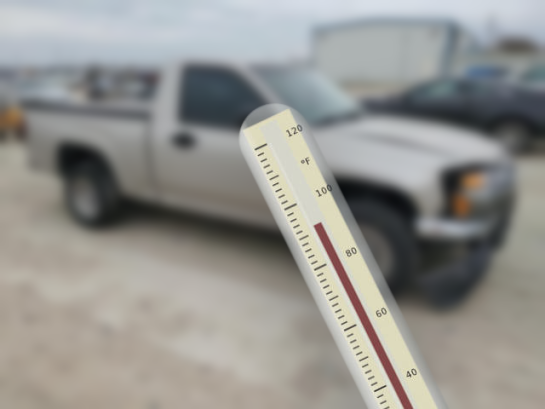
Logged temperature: 92 °F
